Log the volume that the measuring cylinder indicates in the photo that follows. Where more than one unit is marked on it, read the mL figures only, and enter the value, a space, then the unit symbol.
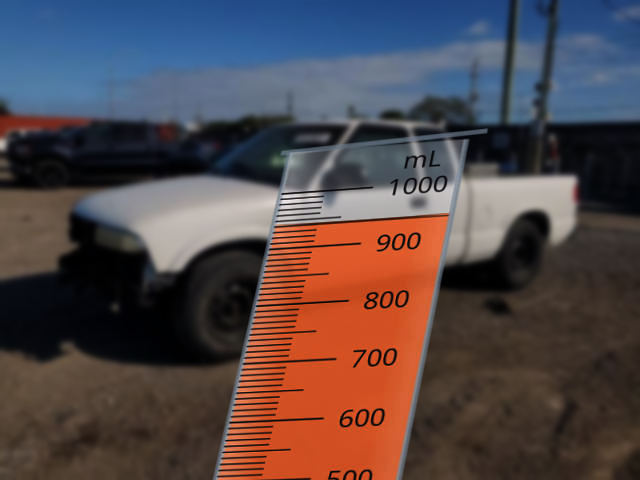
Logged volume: 940 mL
